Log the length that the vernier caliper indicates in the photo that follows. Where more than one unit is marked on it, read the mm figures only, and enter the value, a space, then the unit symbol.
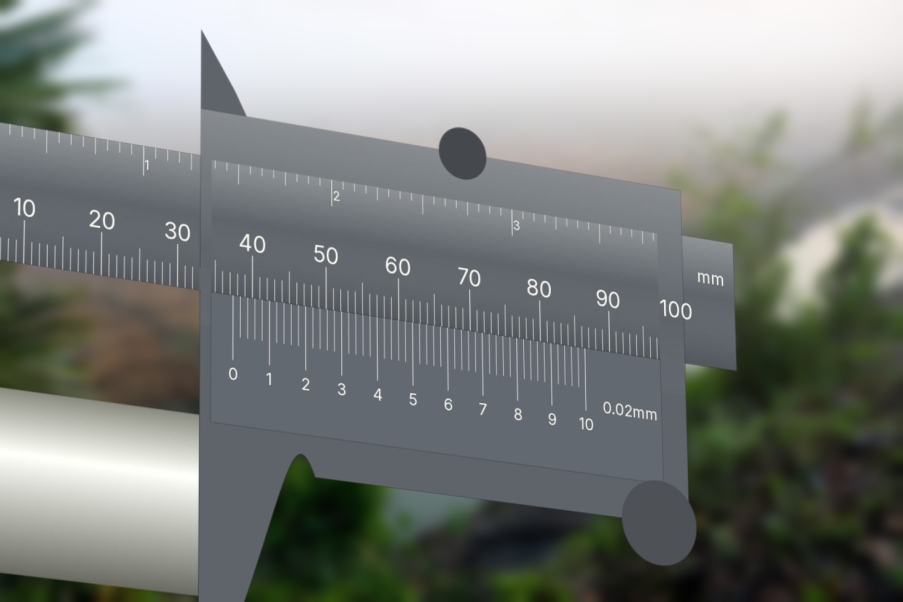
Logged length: 37.4 mm
